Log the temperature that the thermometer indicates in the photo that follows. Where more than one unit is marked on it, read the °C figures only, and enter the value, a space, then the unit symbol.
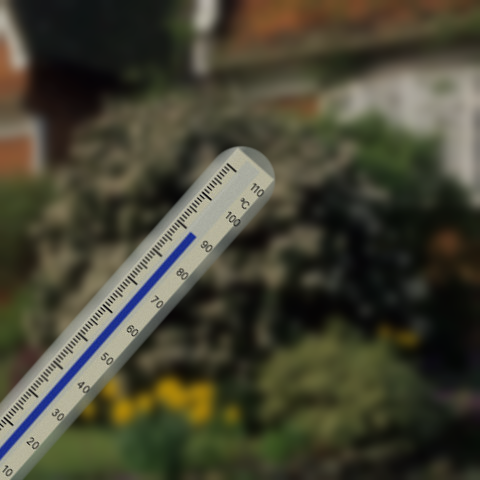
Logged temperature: 90 °C
